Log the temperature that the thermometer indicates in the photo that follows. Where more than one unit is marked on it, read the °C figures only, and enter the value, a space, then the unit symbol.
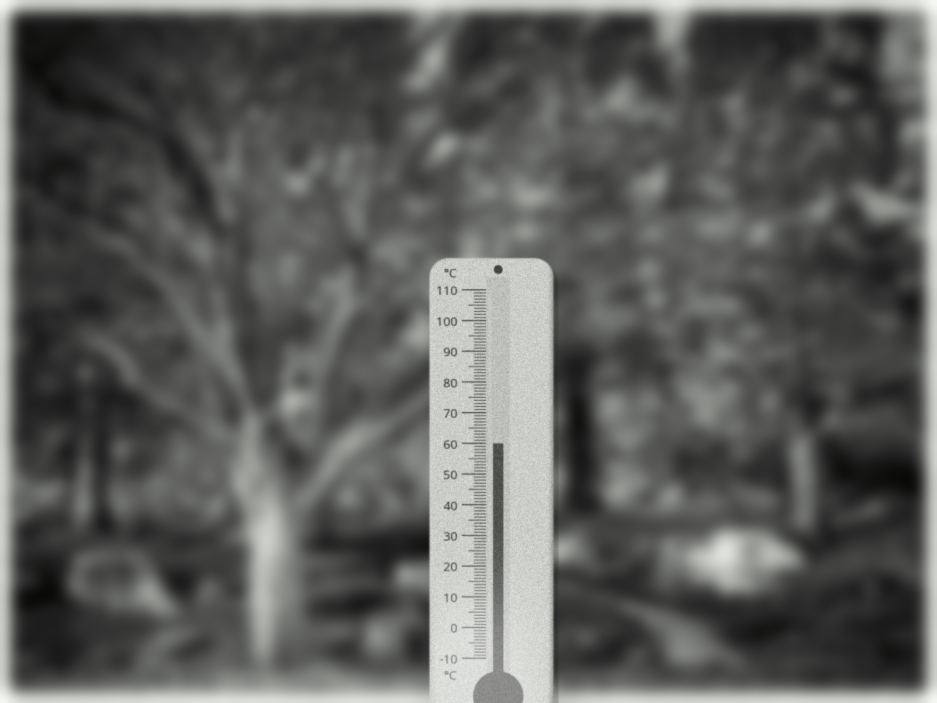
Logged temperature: 60 °C
